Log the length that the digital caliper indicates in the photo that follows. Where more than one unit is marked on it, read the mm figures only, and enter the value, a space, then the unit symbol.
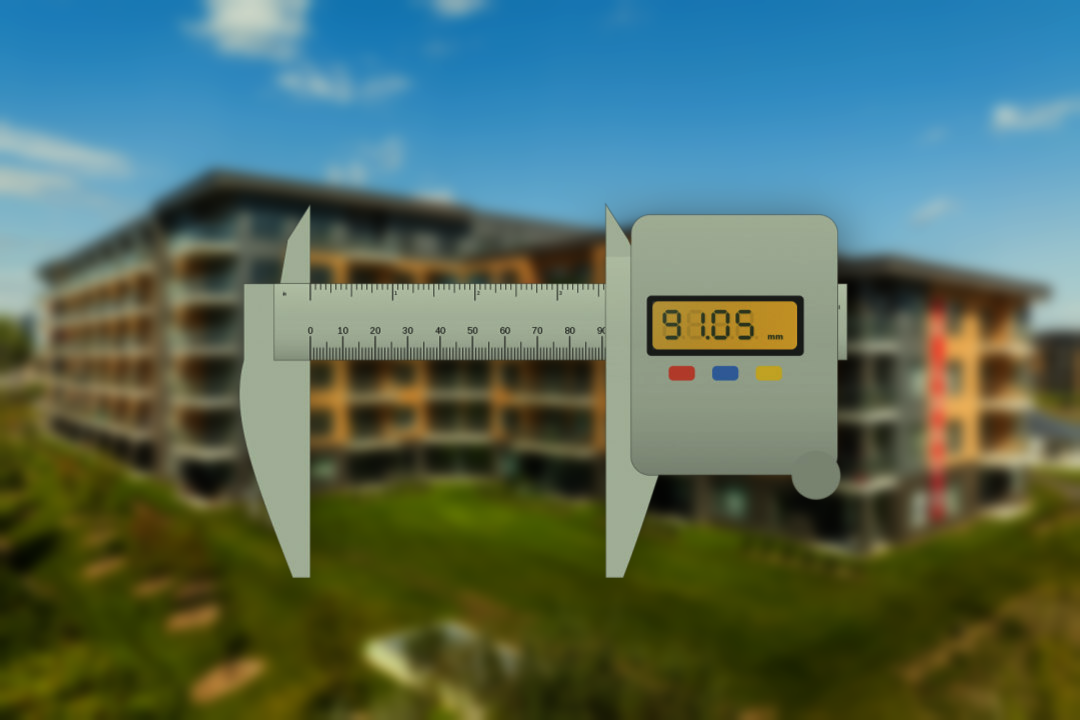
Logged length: 91.05 mm
